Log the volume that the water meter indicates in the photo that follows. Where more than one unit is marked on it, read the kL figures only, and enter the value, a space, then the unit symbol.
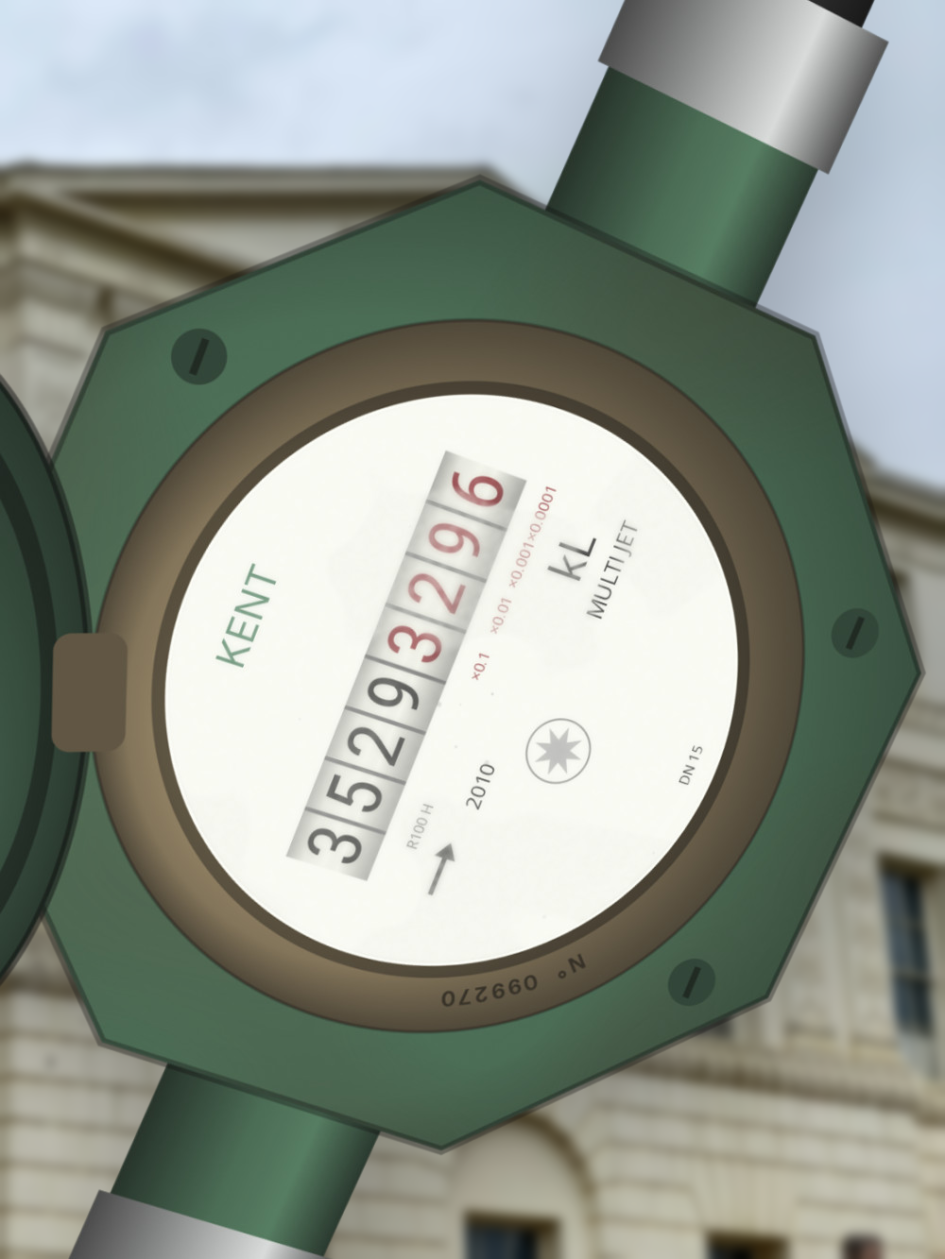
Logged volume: 3529.3296 kL
